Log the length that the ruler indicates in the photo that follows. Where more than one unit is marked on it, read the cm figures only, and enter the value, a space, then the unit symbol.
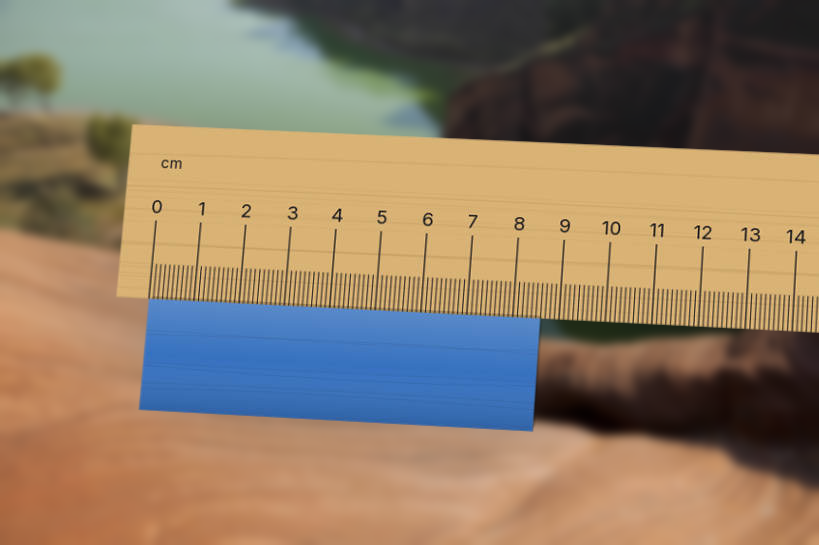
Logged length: 8.6 cm
